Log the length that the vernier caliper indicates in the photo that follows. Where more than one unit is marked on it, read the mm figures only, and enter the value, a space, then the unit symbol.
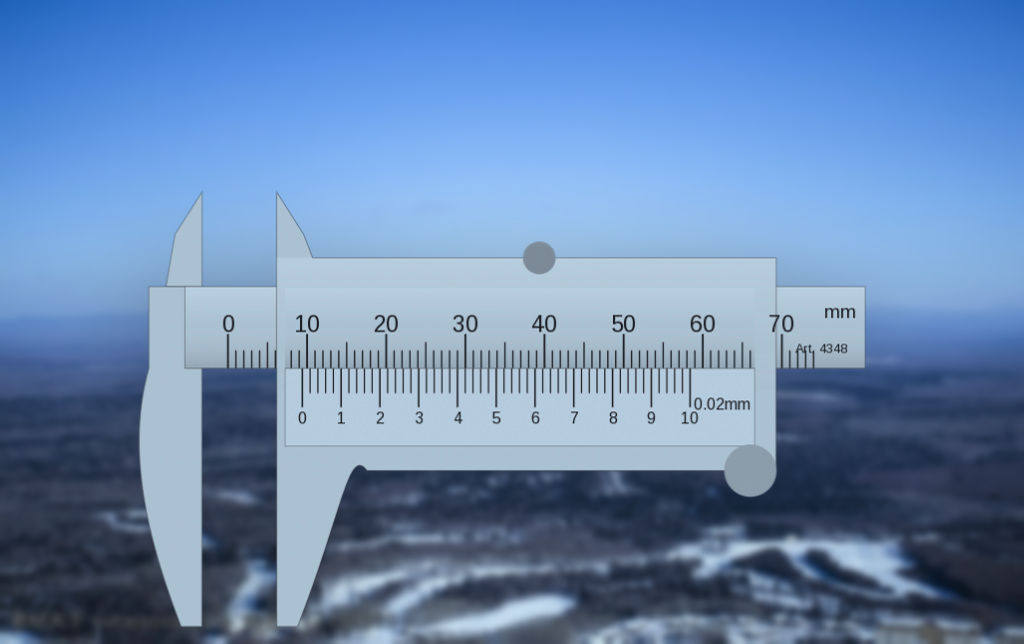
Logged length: 9.4 mm
